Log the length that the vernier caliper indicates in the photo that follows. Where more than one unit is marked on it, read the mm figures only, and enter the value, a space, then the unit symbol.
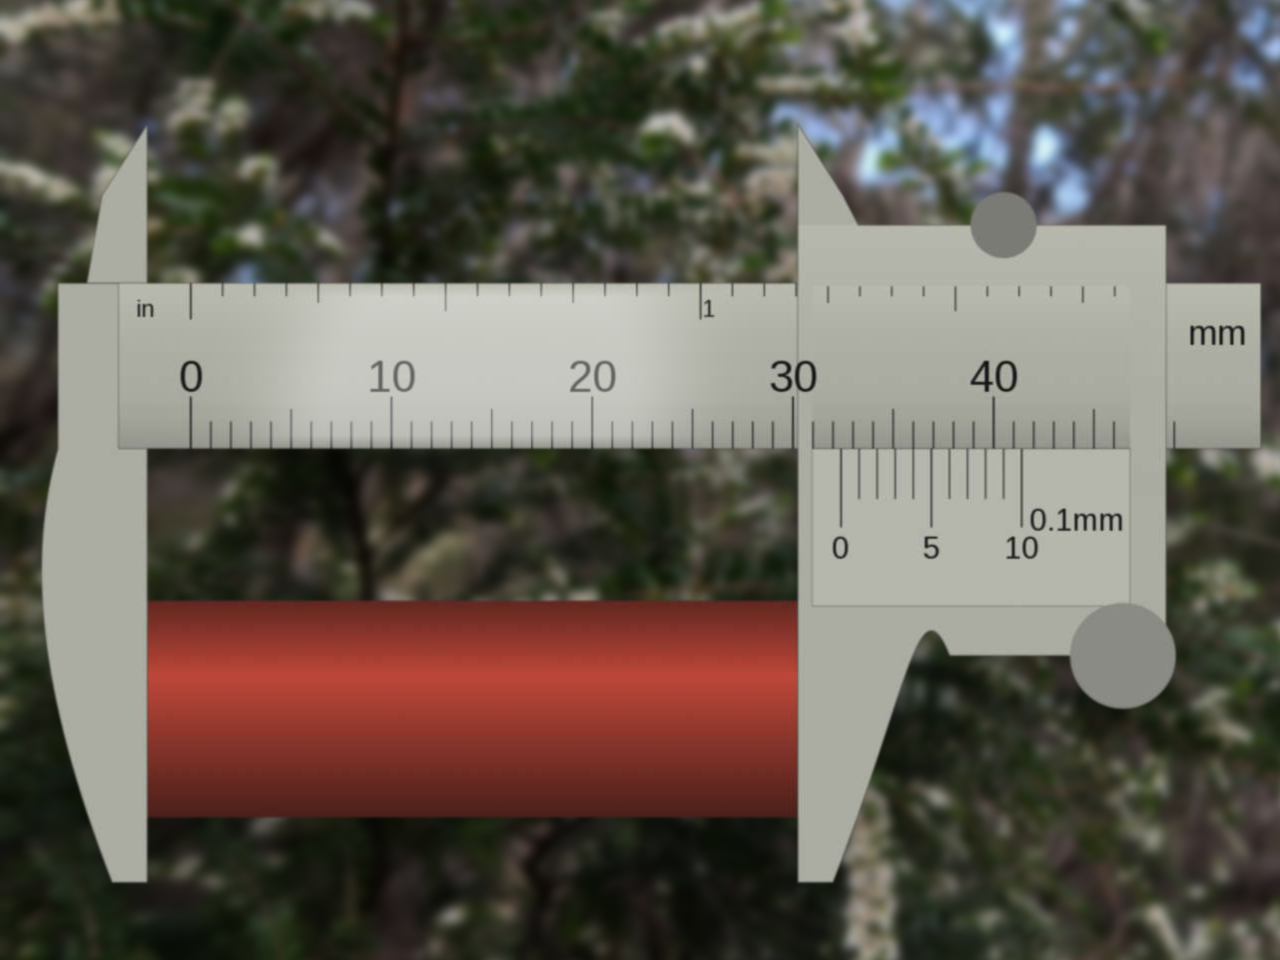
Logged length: 32.4 mm
